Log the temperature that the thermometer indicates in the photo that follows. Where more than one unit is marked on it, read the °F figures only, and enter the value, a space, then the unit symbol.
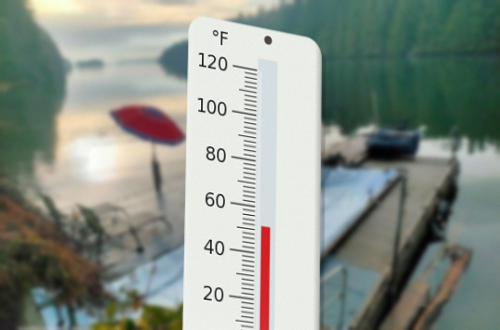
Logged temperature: 52 °F
